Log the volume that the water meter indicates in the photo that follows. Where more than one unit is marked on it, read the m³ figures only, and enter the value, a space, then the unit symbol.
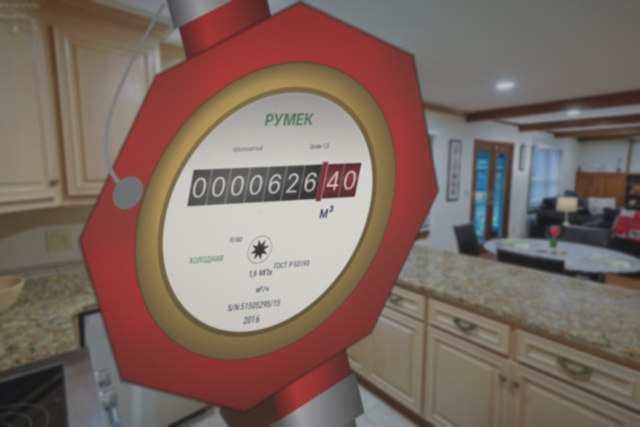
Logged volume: 626.40 m³
